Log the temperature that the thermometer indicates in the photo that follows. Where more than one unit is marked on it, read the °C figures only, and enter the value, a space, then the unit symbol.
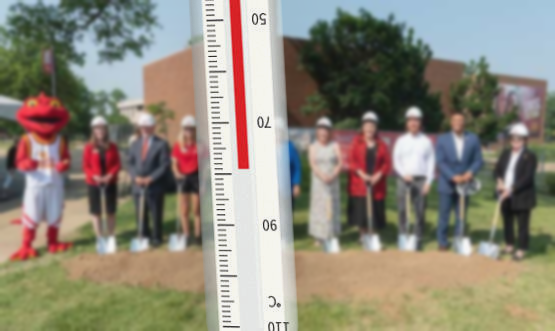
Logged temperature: 79 °C
